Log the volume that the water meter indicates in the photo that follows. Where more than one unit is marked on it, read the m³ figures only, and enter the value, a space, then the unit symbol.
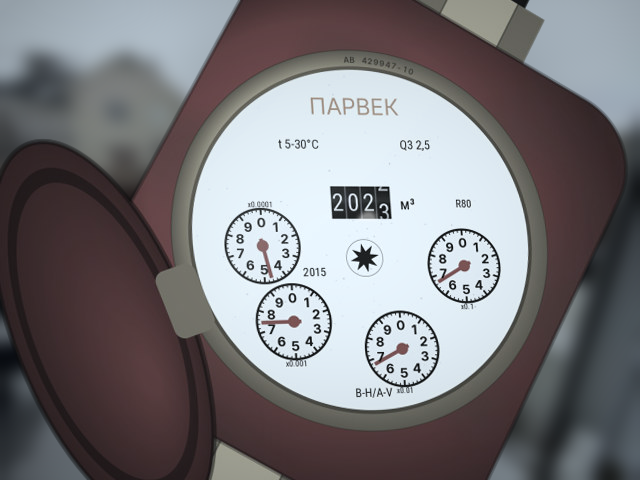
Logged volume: 2022.6674 m³
